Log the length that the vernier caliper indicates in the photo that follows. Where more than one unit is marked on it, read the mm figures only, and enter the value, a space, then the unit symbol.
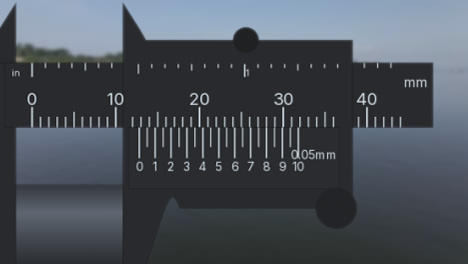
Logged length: 12.8 mm
